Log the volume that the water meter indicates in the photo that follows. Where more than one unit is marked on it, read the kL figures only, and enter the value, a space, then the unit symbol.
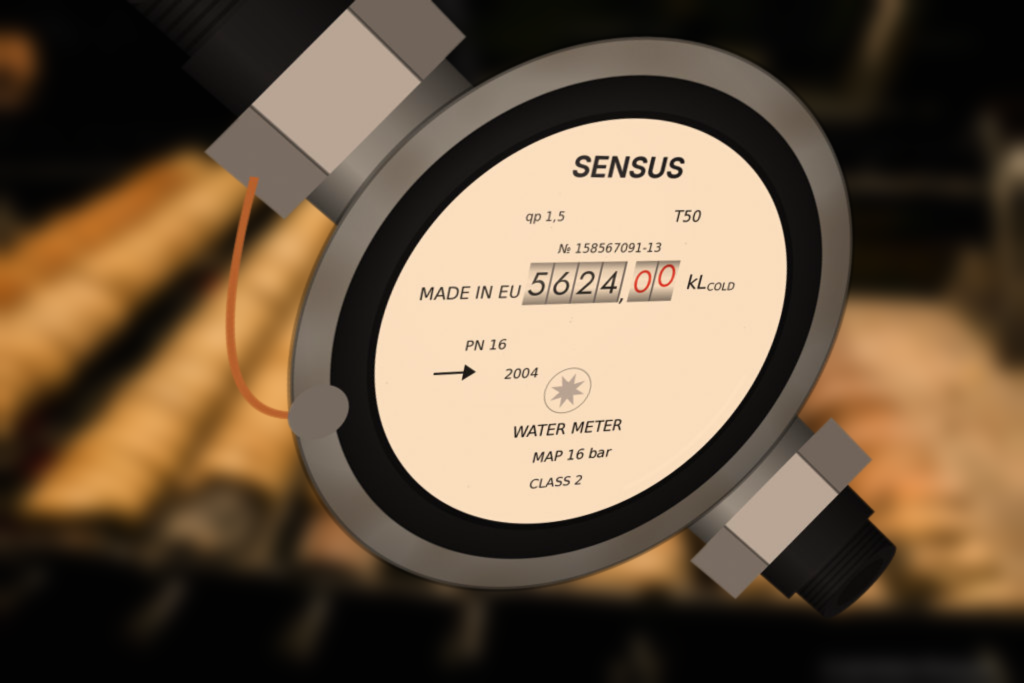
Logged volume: 5624.00 kL
